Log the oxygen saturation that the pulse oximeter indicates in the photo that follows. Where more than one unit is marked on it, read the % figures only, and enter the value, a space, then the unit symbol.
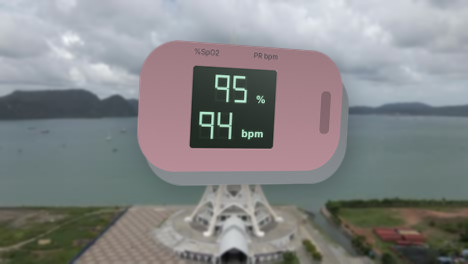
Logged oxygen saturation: 95 %
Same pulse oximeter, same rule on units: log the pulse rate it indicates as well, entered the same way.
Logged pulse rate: 94 bpm
